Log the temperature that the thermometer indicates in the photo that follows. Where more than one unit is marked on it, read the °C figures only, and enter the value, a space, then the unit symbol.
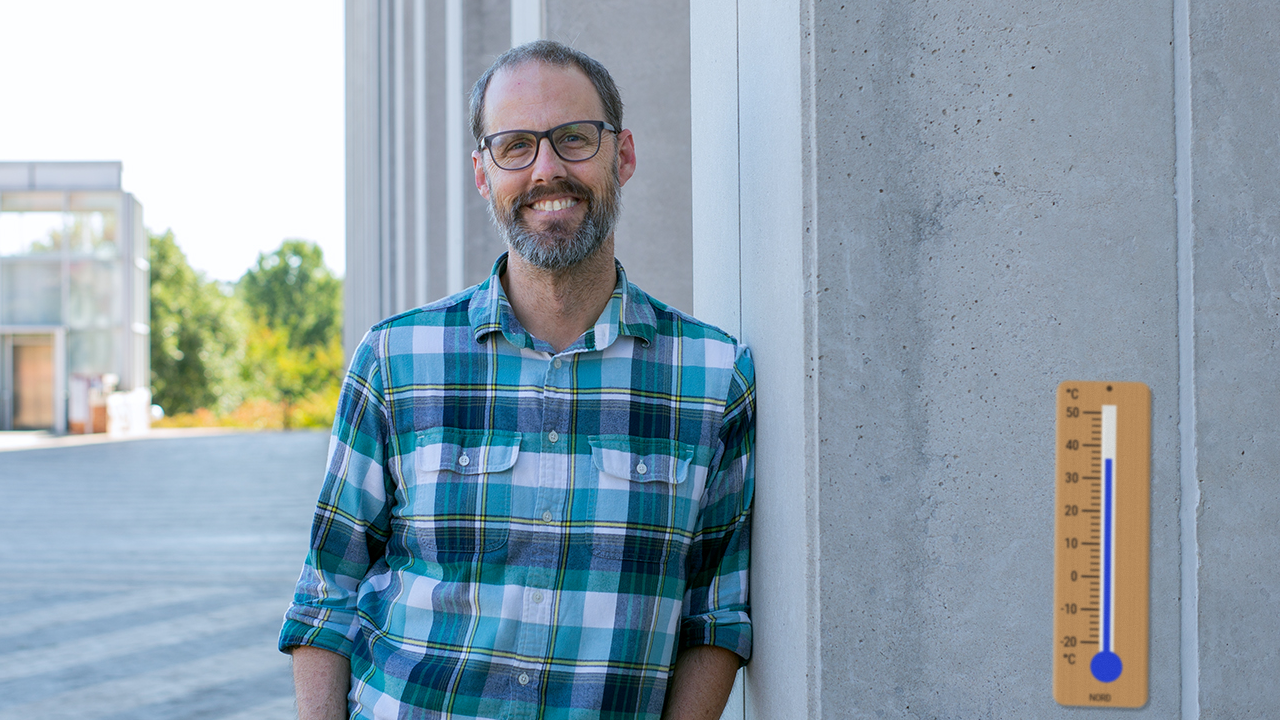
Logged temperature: 36 °C
